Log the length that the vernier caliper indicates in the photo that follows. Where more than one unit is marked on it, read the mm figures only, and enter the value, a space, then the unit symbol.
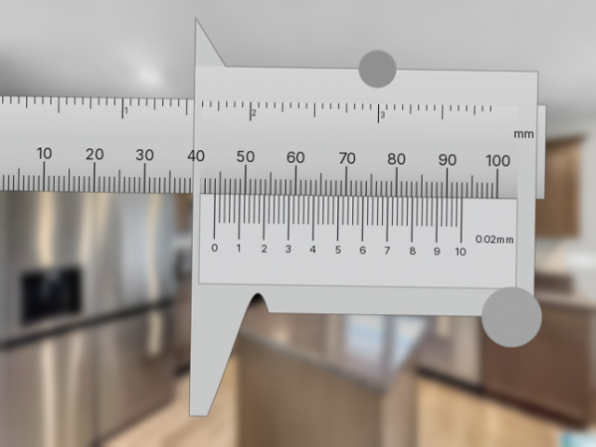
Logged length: 44.0 mm
